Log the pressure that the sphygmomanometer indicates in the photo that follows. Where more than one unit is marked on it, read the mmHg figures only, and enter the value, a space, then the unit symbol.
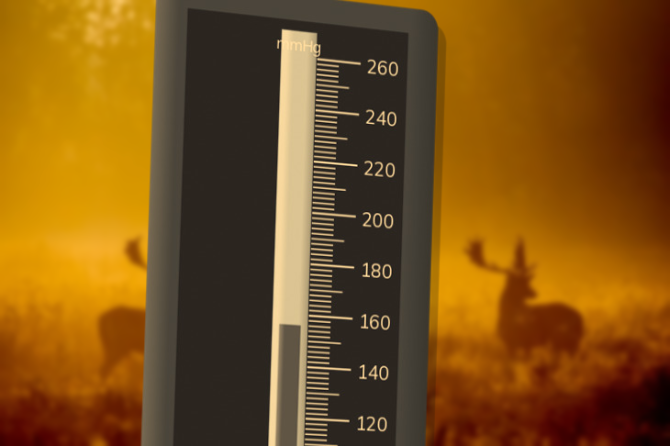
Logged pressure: 156 mmHg
